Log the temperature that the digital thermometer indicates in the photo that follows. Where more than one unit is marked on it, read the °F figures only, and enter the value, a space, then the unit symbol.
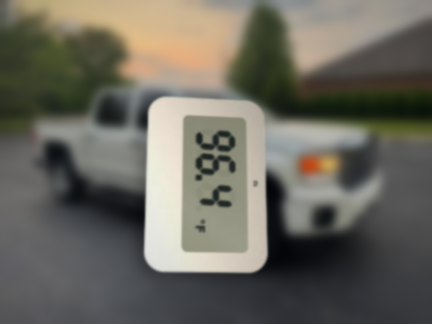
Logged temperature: 96.4 °F
